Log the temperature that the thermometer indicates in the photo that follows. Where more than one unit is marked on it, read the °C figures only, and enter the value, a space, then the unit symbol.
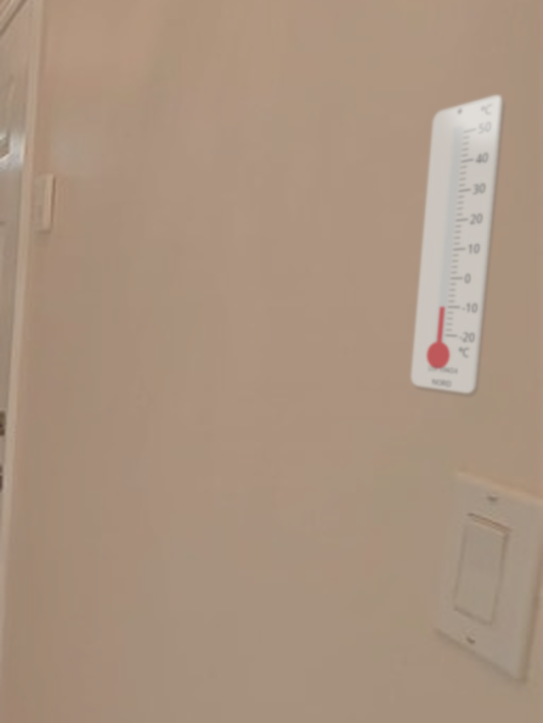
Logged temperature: -10 °C
